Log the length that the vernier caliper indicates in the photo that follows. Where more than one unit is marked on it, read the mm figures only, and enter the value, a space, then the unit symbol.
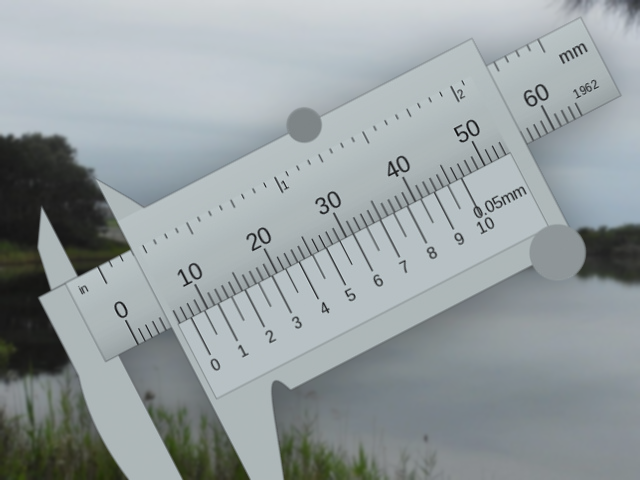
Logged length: 7.6 mm
